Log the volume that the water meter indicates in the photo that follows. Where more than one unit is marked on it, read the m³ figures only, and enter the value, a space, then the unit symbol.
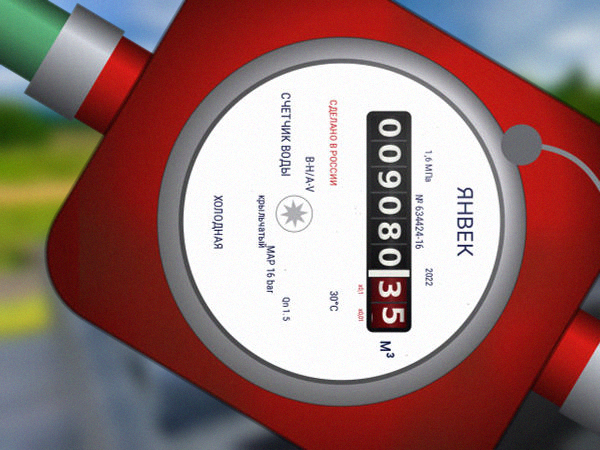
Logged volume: 9080.35 m³
